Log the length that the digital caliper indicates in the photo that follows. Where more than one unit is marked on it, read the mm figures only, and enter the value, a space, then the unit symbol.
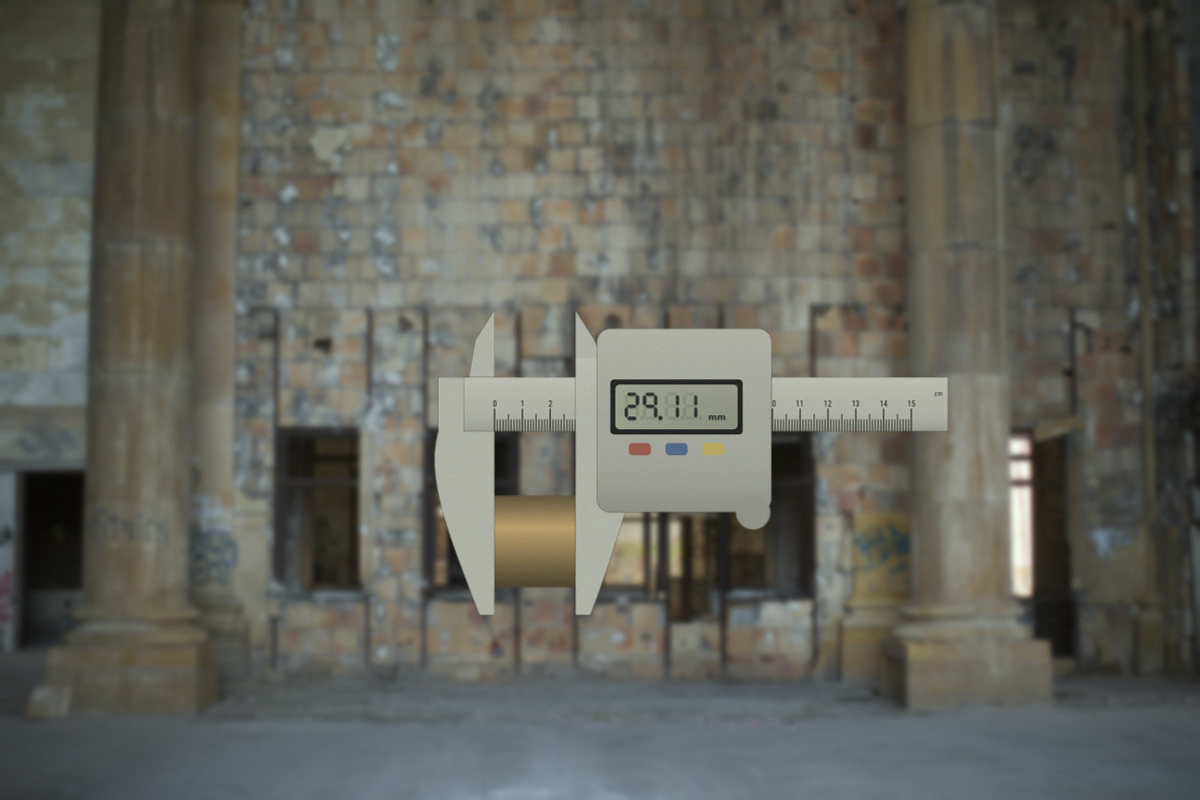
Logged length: 29.11 mm
